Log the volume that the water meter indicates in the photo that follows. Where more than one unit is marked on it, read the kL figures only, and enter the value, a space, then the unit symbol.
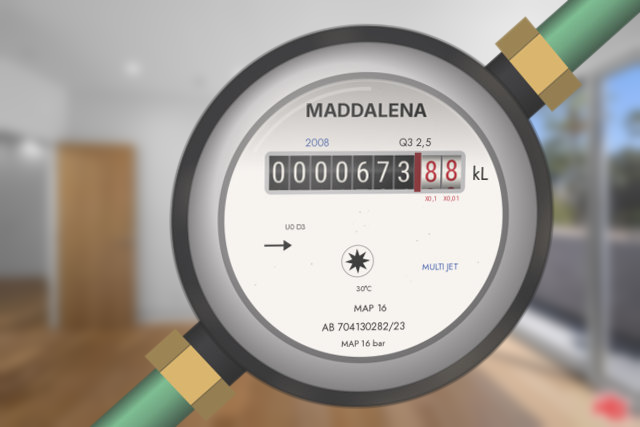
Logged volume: 673.88 kL
